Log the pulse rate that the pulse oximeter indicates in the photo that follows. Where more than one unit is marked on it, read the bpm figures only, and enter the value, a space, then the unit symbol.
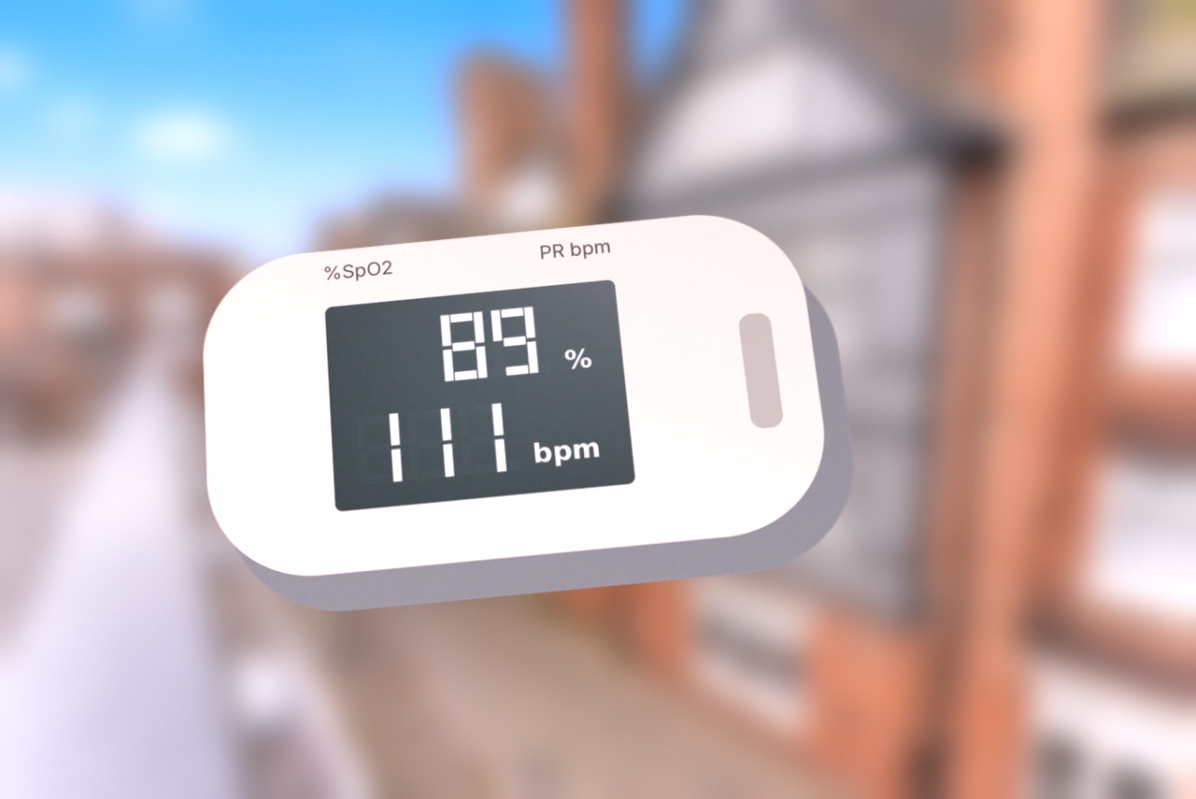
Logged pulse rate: 111 bpm
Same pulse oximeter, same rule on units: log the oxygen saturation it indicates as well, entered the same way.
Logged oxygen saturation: 89 %
